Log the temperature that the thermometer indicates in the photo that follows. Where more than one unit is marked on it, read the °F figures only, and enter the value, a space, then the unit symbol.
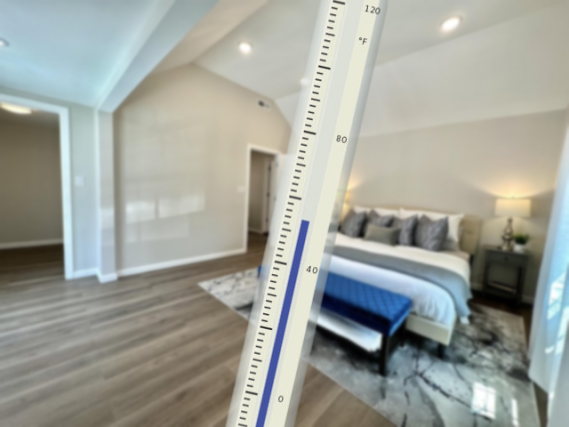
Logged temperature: 54 °F
